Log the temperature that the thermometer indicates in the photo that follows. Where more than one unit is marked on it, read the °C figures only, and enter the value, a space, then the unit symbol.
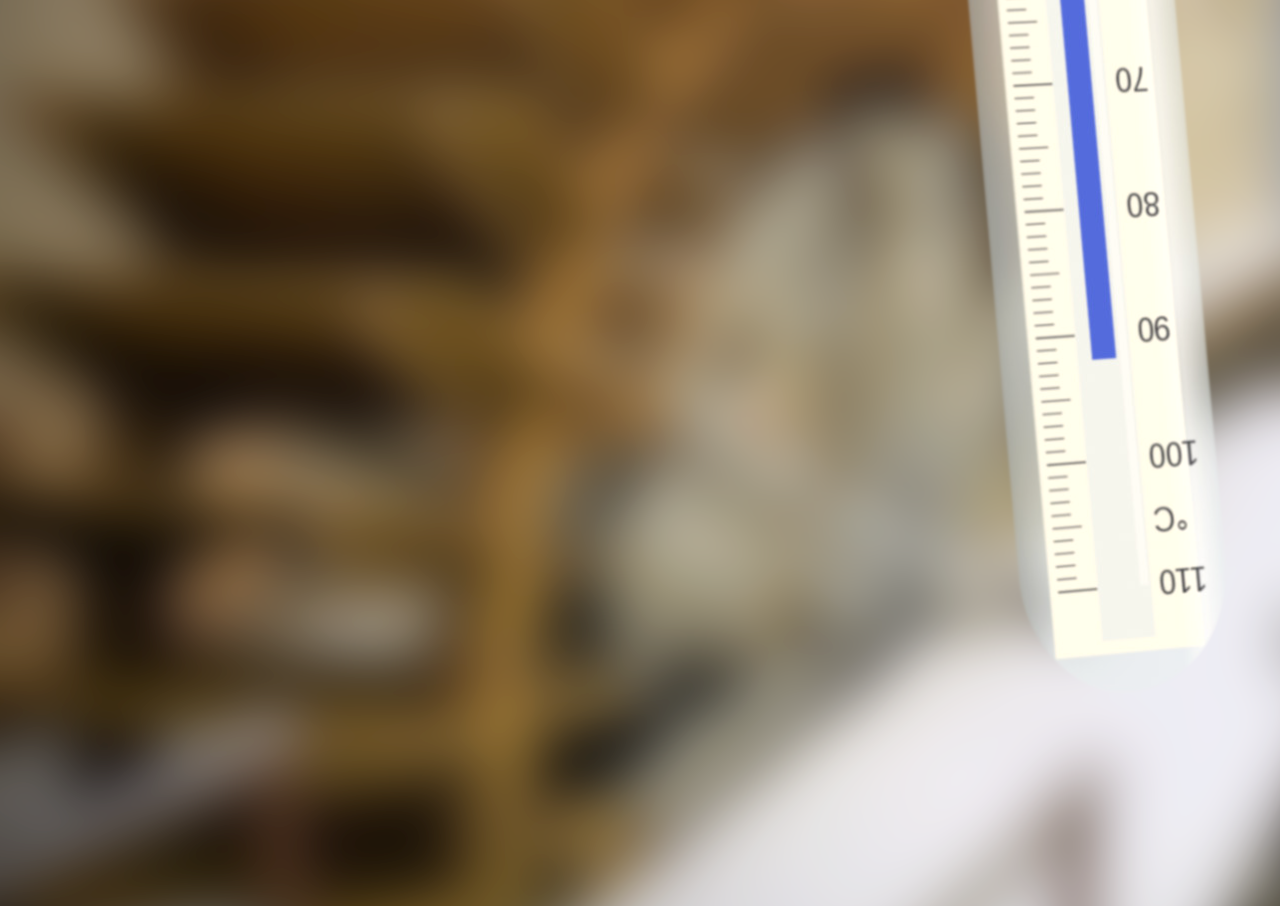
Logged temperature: 92 °C
